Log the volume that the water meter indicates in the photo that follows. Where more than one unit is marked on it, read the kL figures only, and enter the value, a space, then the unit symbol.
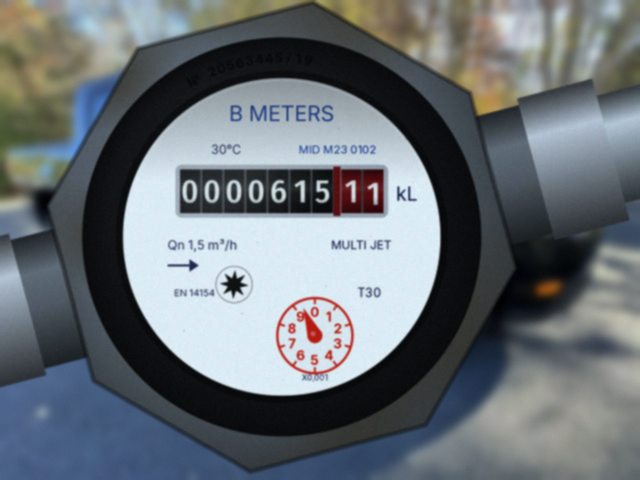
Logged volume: 615.109 kL
